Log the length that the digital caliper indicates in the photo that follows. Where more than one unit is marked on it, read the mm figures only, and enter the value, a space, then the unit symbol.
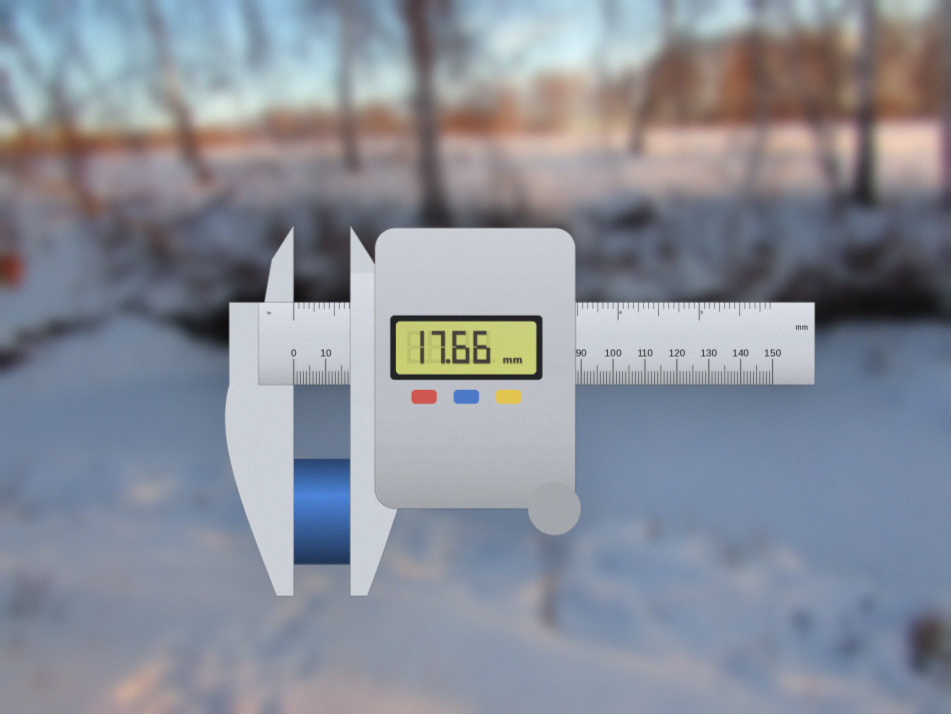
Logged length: 17.66 mm
